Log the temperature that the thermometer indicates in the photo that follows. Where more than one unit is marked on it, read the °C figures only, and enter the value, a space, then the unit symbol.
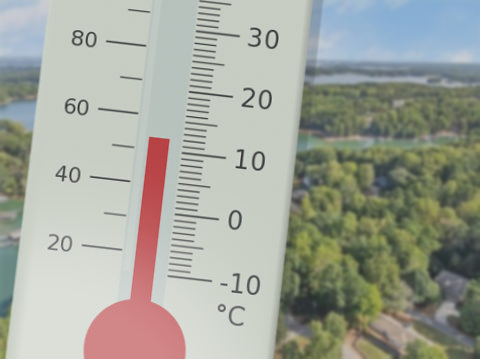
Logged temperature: 12 °C
